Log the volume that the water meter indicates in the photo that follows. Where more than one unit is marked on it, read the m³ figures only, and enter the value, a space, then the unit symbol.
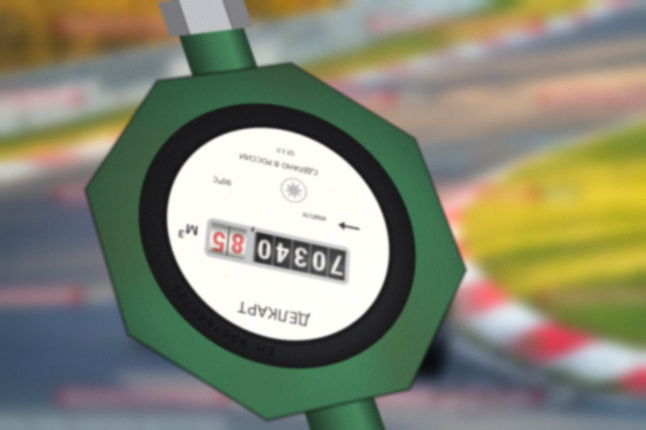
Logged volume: 70340.85 m³
